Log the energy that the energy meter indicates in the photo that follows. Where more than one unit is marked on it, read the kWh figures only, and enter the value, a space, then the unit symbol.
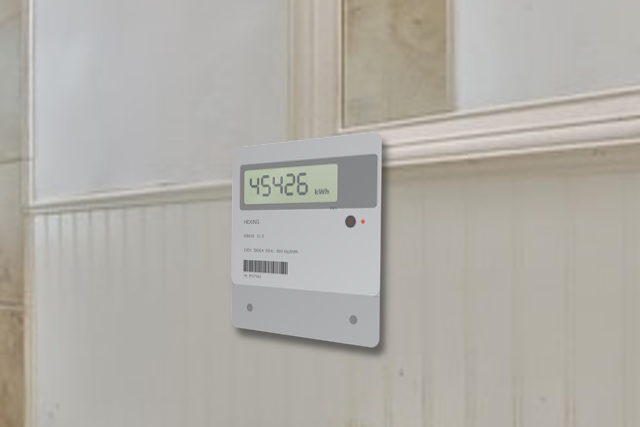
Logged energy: 45426 kWh
